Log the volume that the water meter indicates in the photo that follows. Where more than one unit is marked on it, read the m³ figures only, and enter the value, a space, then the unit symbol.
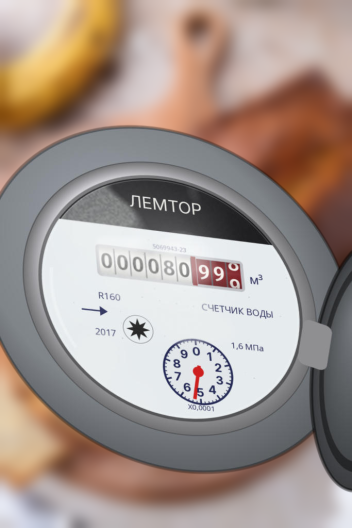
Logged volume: 80.9985 m³
